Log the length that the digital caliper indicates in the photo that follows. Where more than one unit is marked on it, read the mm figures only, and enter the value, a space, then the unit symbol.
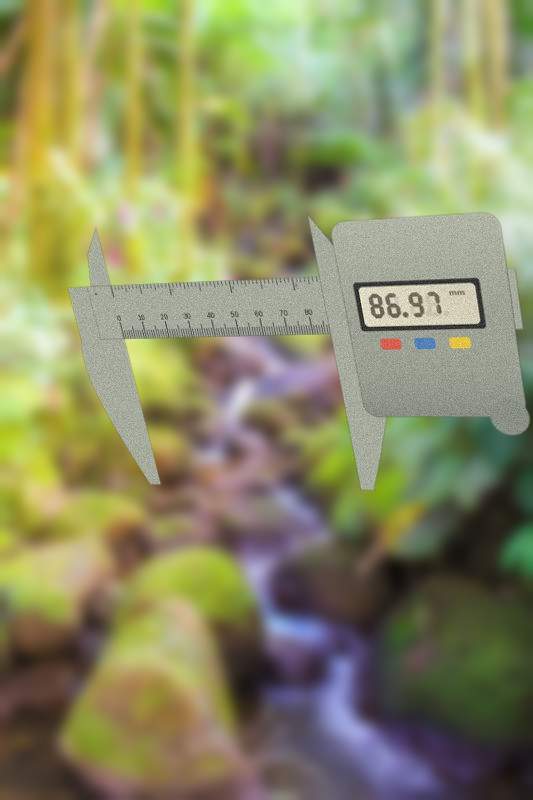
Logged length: 86.97 mm
